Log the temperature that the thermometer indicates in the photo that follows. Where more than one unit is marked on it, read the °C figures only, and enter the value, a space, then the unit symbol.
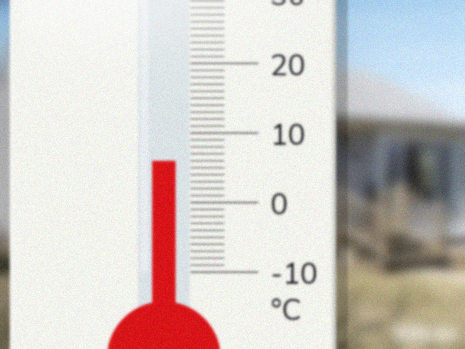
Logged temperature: 6 °C
